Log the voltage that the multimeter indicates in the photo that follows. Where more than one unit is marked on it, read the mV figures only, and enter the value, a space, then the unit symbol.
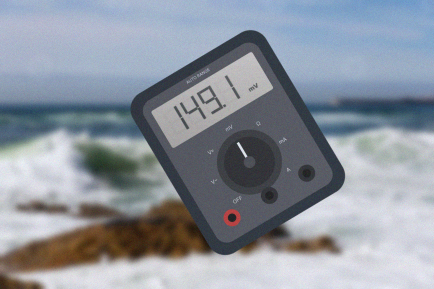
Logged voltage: 149.1 mV
